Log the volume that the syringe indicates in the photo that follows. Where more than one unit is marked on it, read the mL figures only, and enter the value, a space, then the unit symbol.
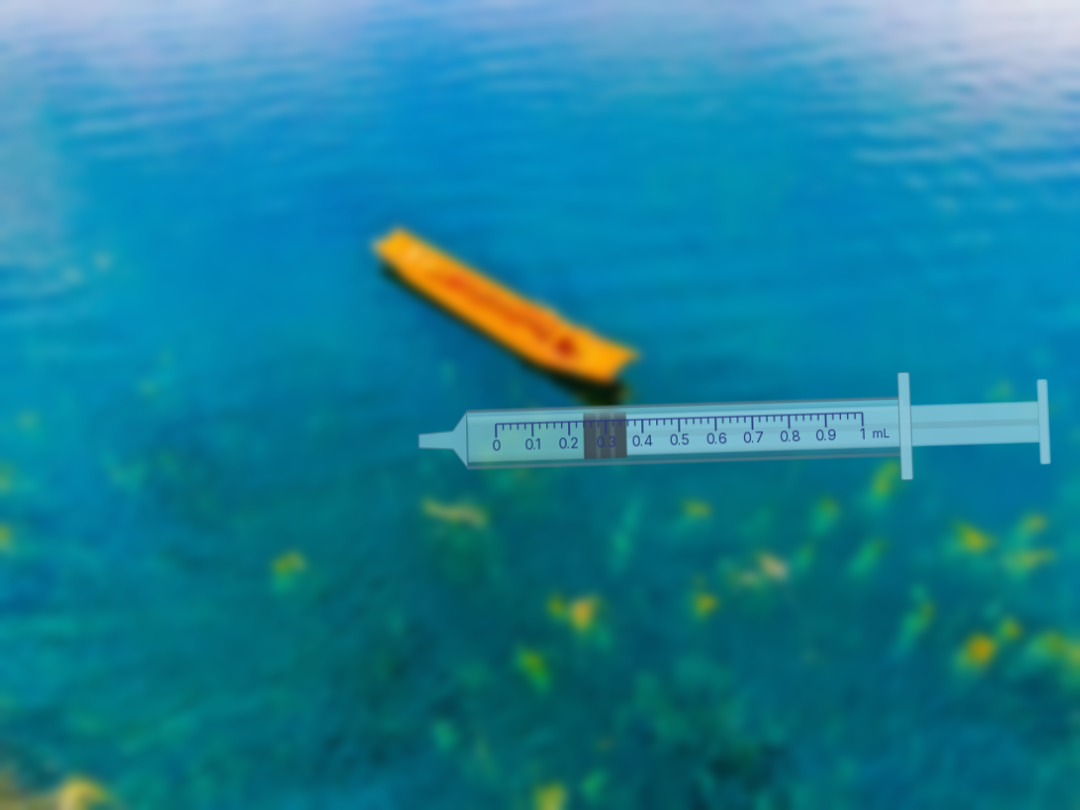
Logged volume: 0.24 mL
